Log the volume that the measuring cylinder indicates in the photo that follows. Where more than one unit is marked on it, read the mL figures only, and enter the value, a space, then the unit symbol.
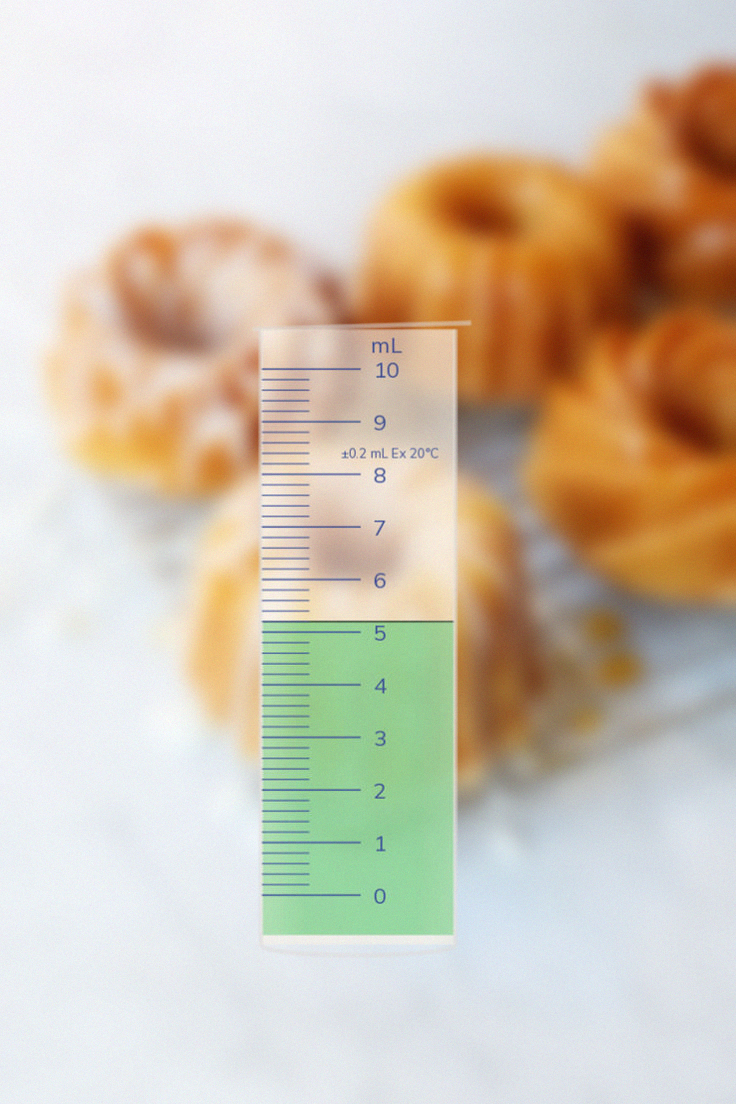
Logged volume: 5.2 mL
